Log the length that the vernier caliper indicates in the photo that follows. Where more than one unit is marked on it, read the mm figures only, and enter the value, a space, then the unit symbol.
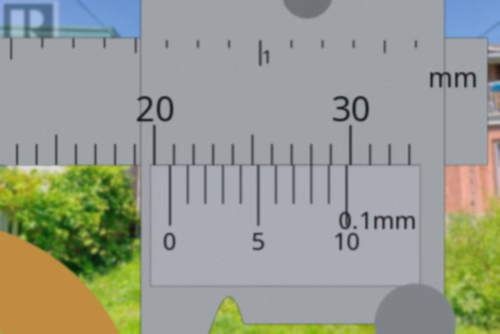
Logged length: 20.8 mm
